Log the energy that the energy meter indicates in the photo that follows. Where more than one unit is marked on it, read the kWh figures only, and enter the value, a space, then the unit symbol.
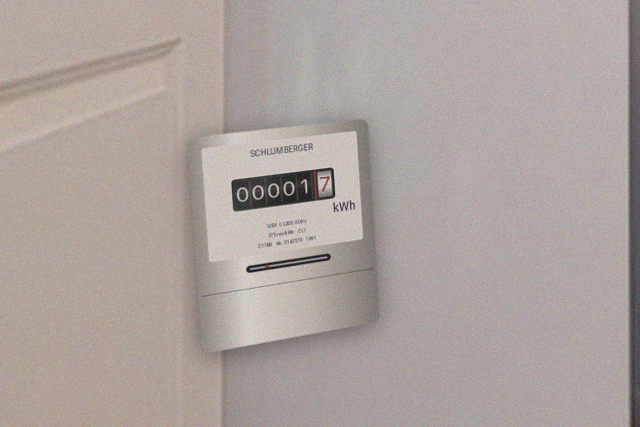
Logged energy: 1.7 kWh
